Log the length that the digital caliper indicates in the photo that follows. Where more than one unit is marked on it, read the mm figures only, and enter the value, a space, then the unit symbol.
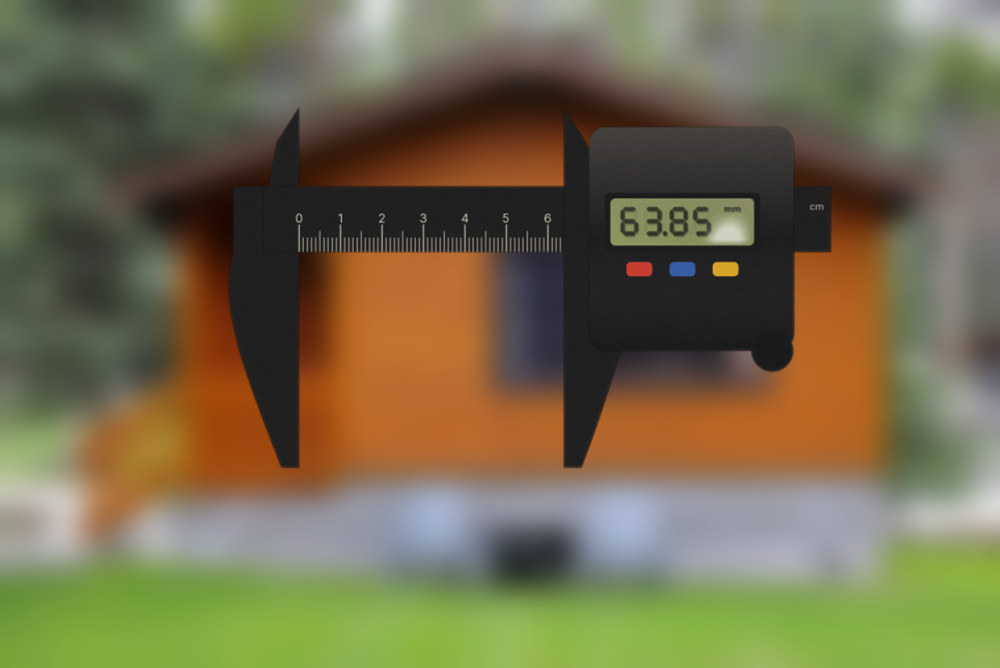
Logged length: 63.85 mm
